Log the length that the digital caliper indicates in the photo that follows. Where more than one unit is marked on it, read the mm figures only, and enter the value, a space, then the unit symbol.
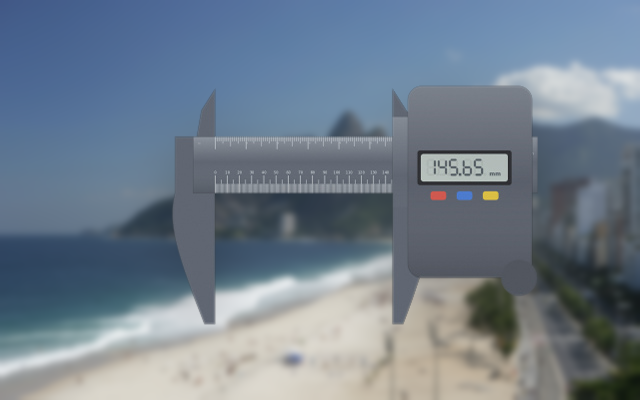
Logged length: 145.65 mm
